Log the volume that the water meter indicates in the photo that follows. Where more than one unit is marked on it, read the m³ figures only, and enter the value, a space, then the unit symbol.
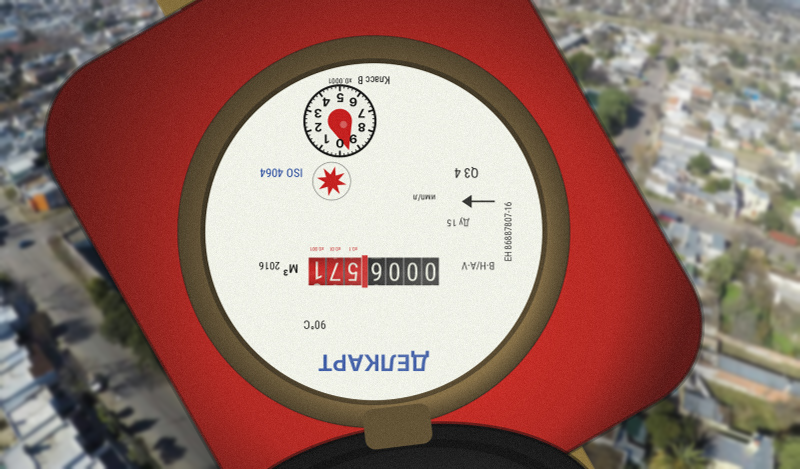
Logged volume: 6.5709 m³
